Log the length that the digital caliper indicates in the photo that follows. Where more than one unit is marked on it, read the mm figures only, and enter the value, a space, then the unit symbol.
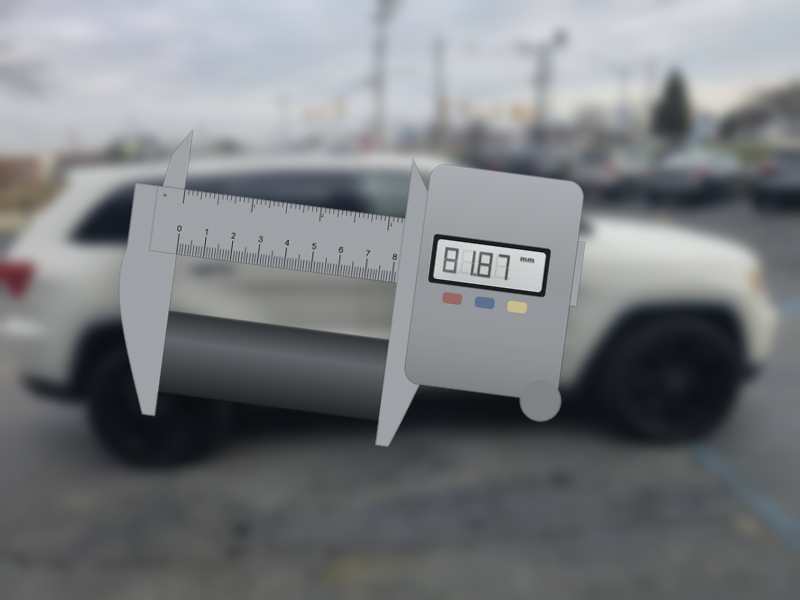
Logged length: 81.87 mm
